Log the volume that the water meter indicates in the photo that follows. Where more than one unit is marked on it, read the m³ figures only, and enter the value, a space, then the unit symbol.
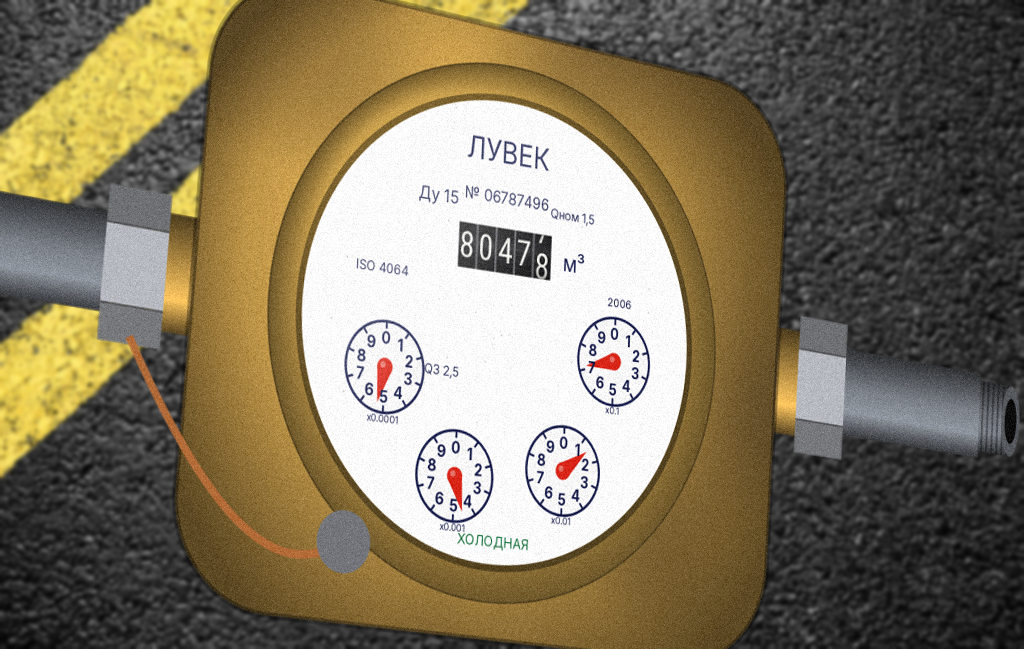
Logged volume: 80477.7145 m³
